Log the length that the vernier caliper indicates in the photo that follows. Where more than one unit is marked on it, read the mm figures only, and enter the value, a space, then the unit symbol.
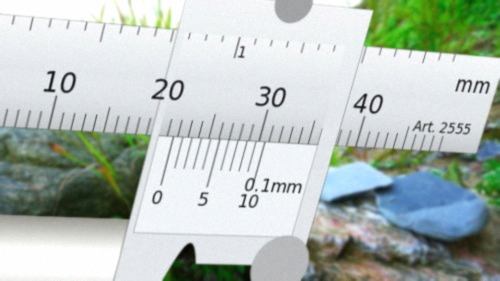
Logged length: 21.6 mm
